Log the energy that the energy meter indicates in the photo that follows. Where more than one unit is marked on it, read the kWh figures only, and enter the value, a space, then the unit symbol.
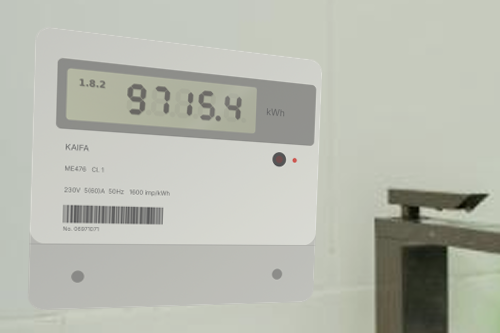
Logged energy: 9715.4 kWh
